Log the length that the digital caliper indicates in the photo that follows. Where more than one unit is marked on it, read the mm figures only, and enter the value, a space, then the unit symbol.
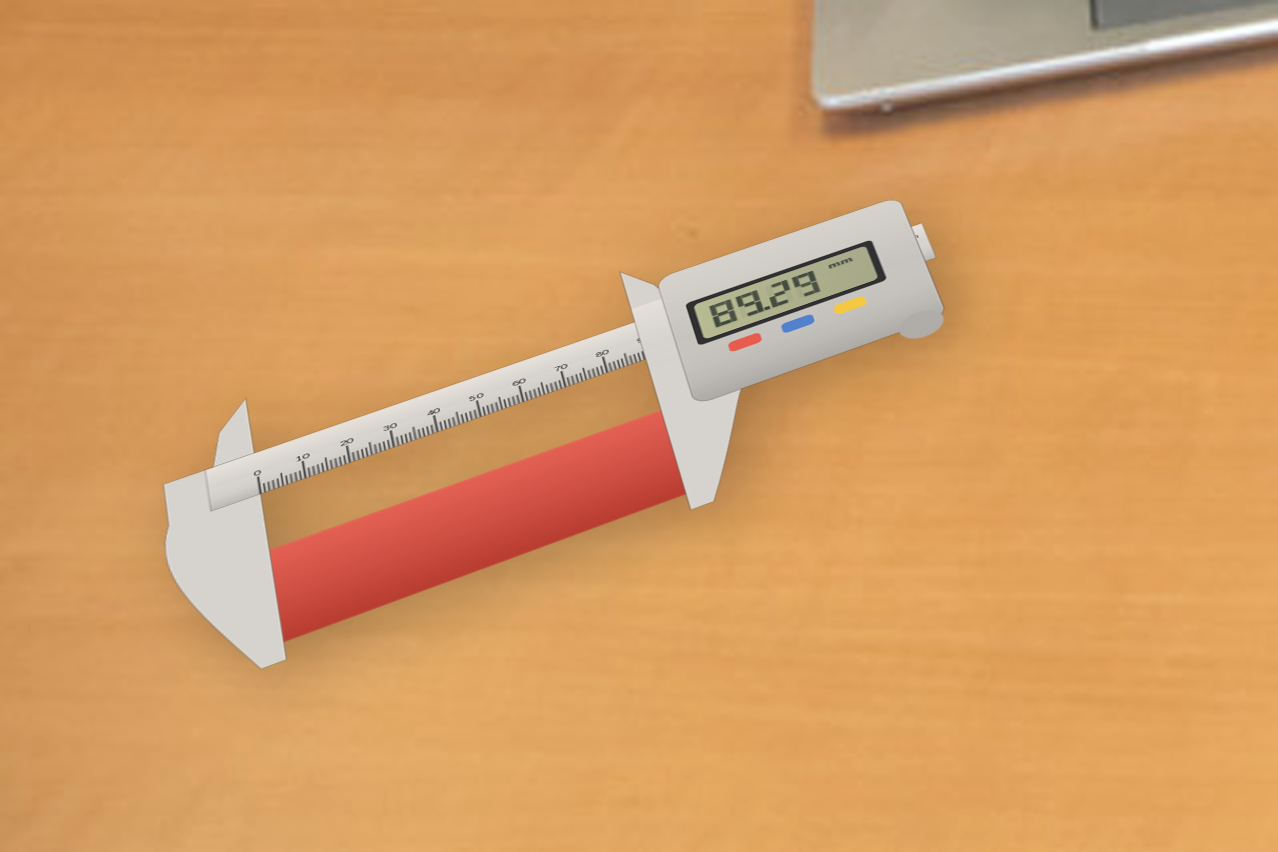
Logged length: 89.29 mm
